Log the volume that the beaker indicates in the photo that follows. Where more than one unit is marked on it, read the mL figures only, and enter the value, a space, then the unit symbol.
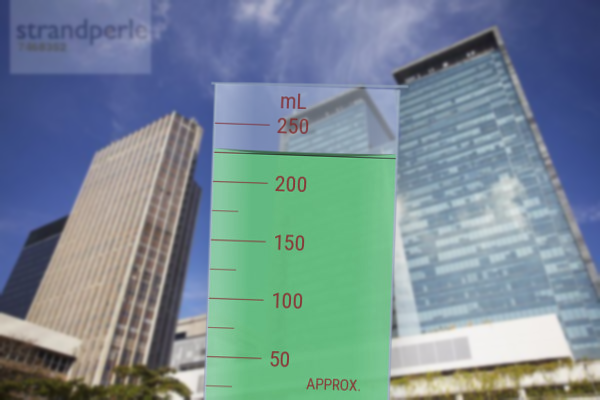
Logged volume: 225 mL
